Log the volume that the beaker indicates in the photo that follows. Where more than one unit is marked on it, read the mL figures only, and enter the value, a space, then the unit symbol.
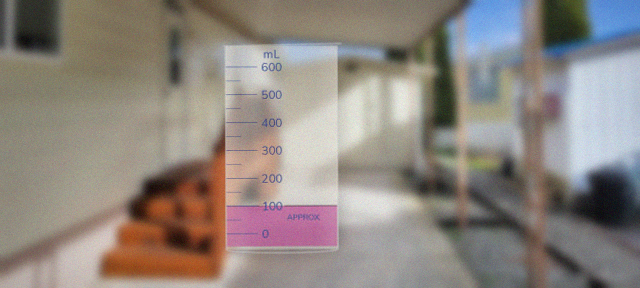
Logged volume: 100 mL
